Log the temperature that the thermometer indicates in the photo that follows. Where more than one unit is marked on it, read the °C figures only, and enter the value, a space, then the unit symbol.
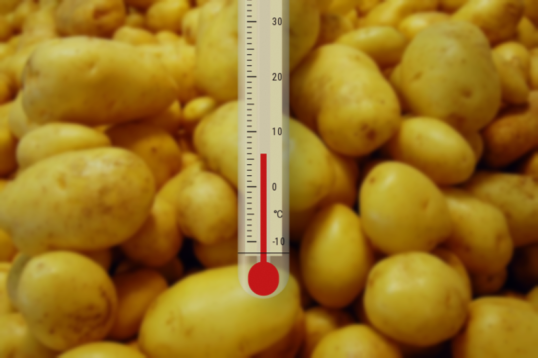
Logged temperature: 6 °C
